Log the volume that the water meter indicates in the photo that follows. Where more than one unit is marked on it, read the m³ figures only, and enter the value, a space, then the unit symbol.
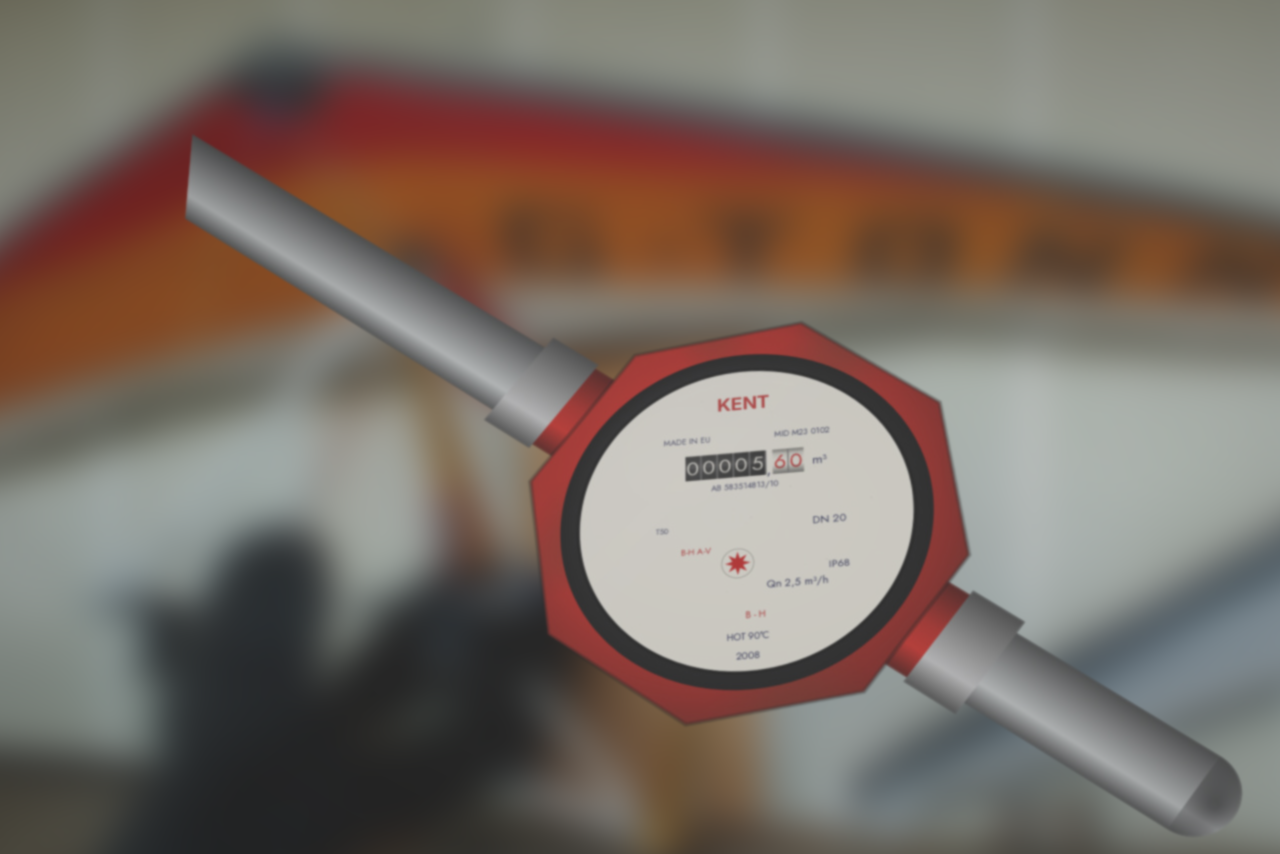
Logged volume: 5.60 m³
